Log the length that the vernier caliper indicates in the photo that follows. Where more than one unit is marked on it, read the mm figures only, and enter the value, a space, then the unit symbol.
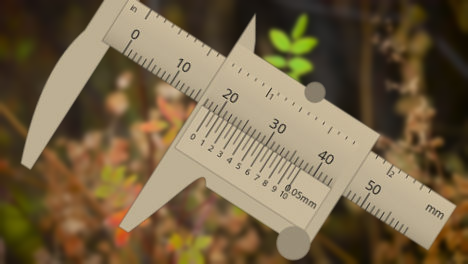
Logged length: 18.4 mm
